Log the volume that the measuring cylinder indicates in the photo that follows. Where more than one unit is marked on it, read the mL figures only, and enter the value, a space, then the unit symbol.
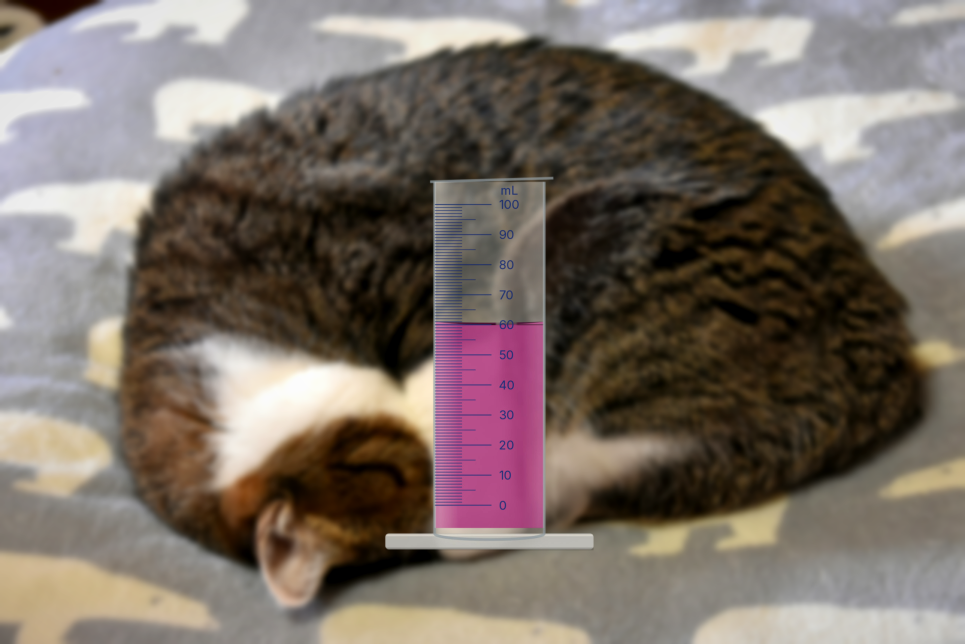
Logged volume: 60 mL
